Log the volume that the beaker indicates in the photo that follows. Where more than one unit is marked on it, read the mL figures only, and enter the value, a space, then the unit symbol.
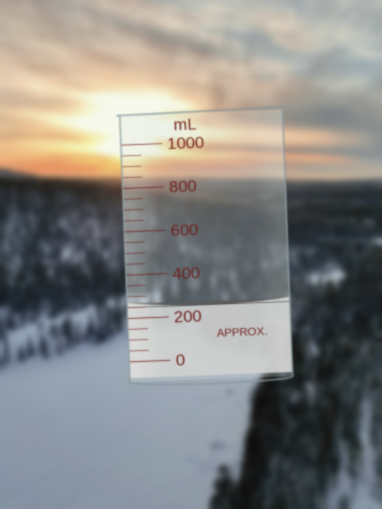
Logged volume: 250 mL
